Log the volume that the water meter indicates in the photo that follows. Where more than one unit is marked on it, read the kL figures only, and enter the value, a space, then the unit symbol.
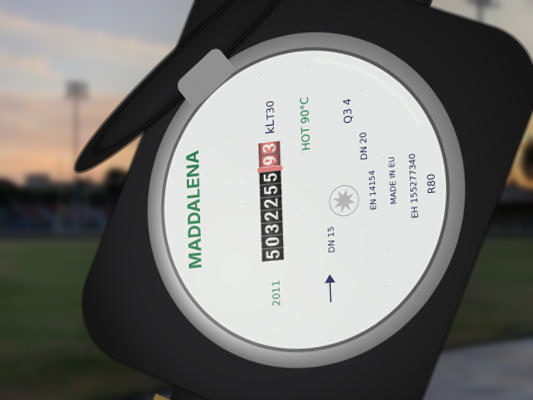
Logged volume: 5032255.93 kL
